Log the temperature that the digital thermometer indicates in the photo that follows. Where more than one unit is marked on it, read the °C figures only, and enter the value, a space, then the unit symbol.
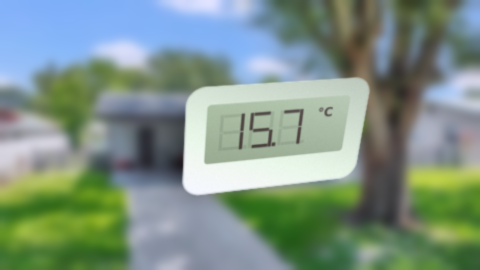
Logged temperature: 15.7 °C
